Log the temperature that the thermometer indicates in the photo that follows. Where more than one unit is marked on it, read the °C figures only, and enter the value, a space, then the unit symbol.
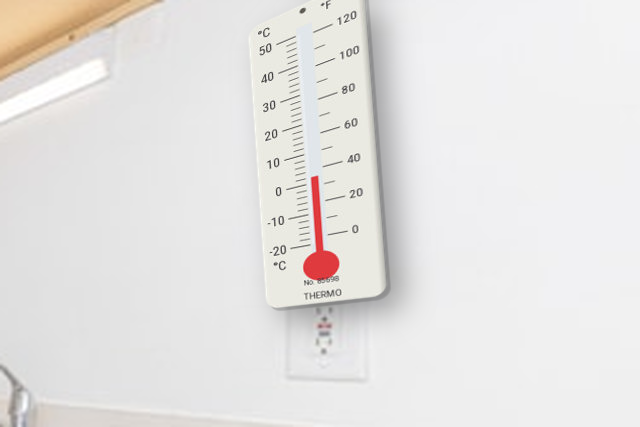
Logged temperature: 2 °C
